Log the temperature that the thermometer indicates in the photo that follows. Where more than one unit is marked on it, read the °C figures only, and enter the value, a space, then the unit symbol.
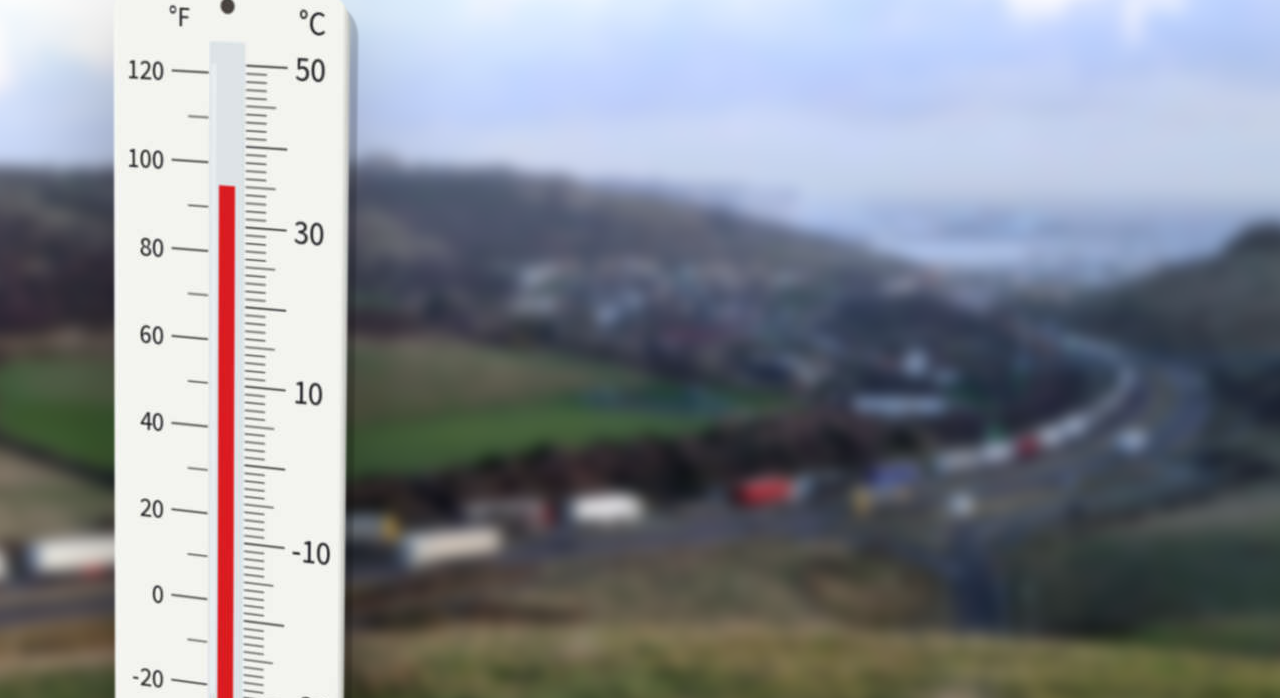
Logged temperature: 35 °C
